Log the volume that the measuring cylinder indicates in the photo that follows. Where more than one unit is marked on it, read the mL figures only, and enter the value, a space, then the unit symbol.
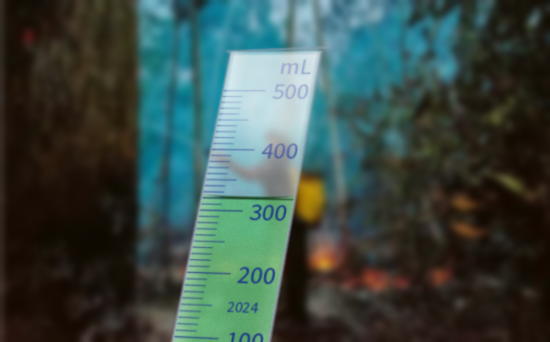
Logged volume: 320 mL
